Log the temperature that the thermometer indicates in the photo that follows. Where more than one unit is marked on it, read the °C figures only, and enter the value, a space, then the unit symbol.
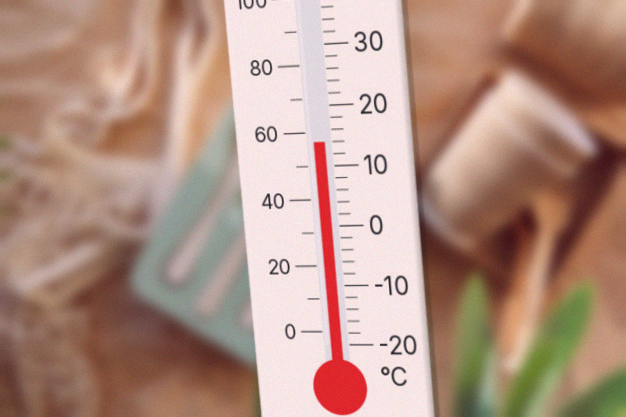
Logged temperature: 14 °C
